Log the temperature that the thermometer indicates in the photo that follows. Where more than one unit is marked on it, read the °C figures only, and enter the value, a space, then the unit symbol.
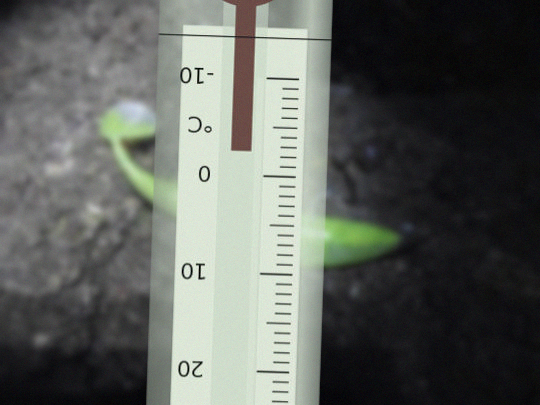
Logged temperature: -2.5 °C
